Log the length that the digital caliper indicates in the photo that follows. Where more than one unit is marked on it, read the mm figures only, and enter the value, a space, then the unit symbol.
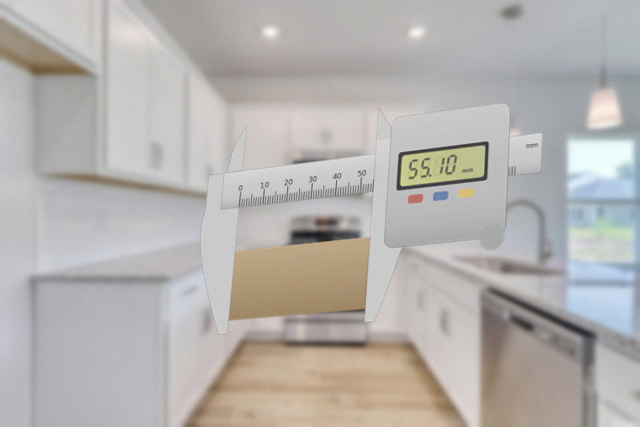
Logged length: 55.10 mm
